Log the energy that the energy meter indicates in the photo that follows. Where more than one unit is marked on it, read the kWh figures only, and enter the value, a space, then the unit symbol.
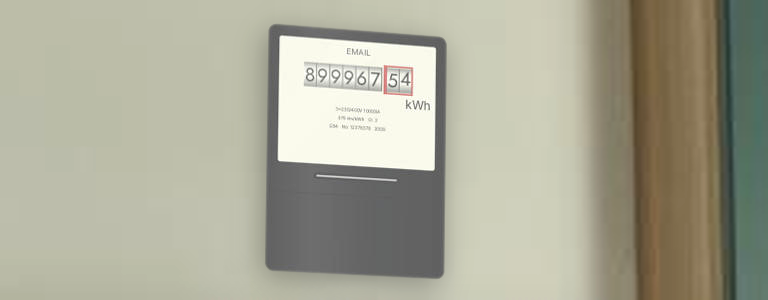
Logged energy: 899967.54 kWh
